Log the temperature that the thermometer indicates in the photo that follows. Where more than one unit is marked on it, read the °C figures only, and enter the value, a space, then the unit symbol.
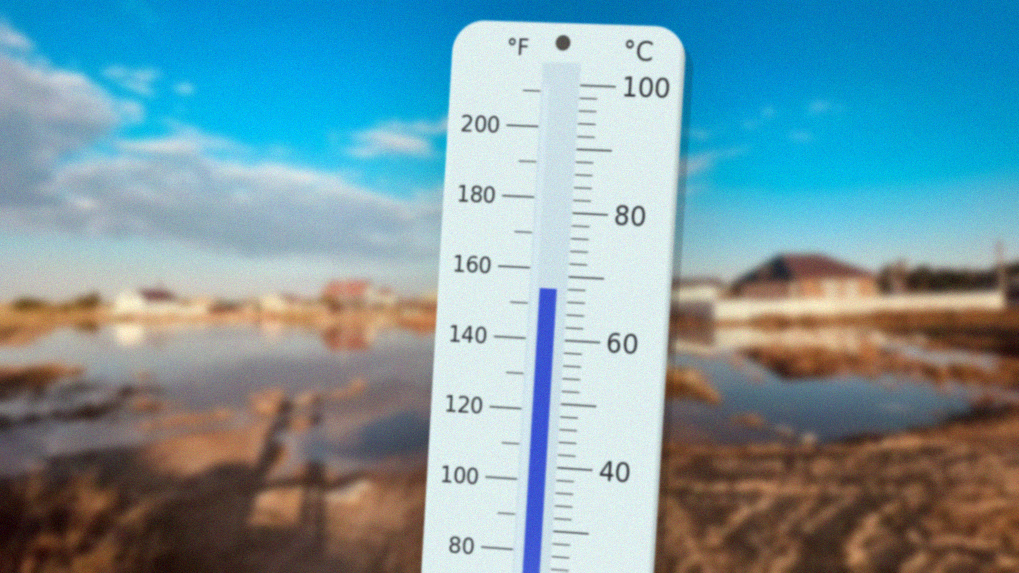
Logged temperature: 68 °C
